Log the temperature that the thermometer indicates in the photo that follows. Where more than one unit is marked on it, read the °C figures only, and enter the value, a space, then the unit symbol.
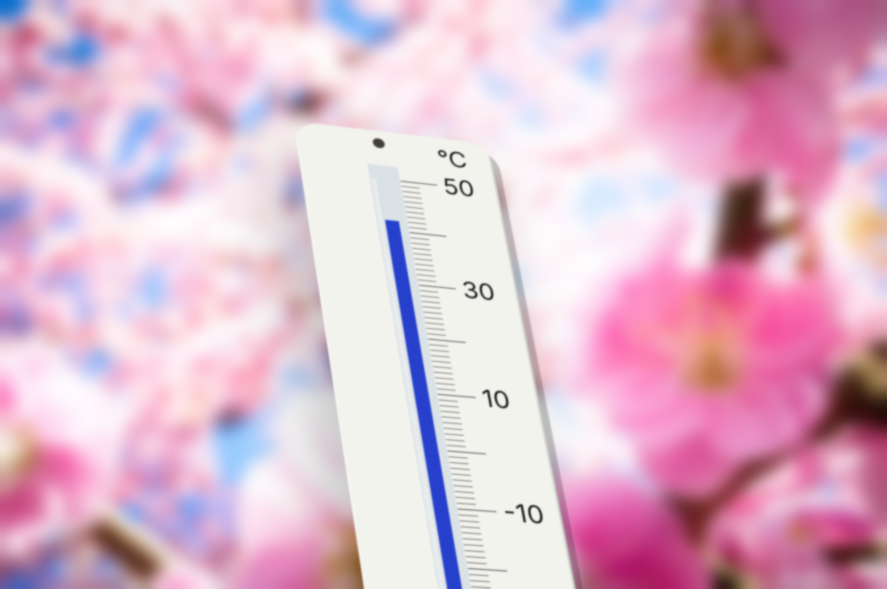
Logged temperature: 42 °C
